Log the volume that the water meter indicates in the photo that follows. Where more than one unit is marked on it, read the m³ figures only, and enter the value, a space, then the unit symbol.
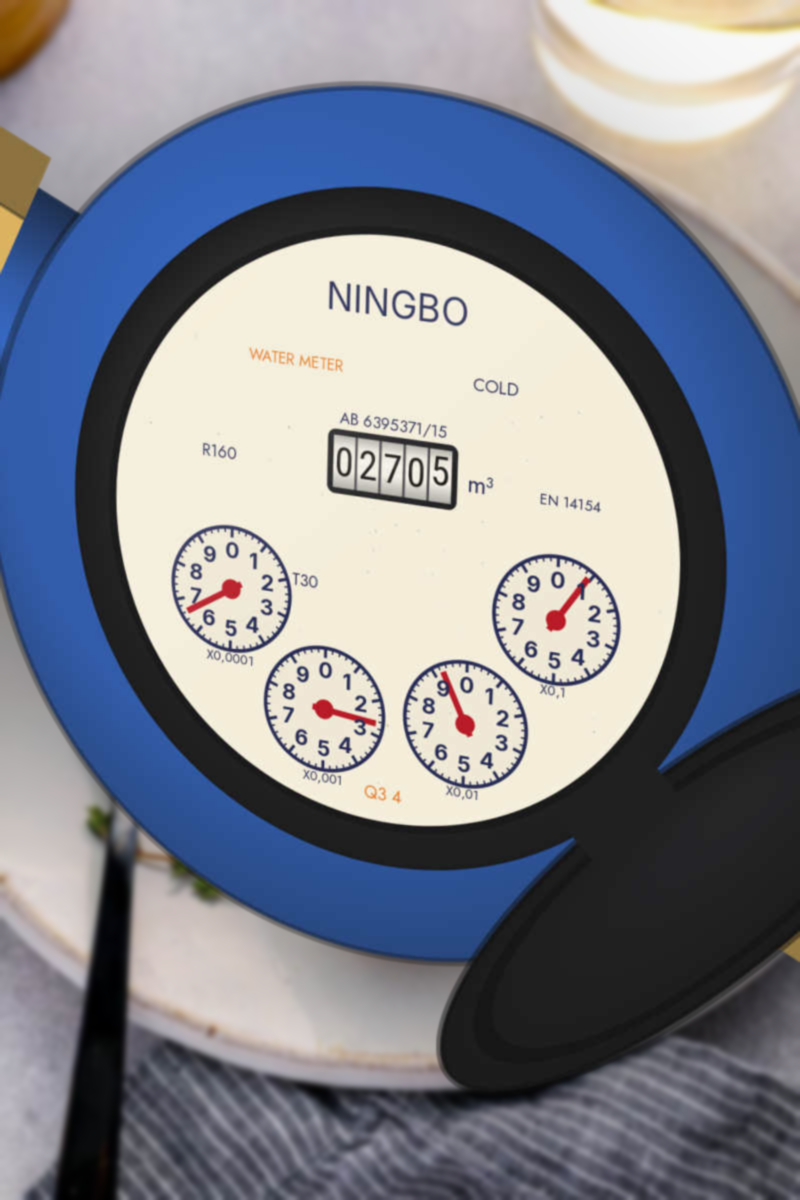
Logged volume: 2705.0926 m³
